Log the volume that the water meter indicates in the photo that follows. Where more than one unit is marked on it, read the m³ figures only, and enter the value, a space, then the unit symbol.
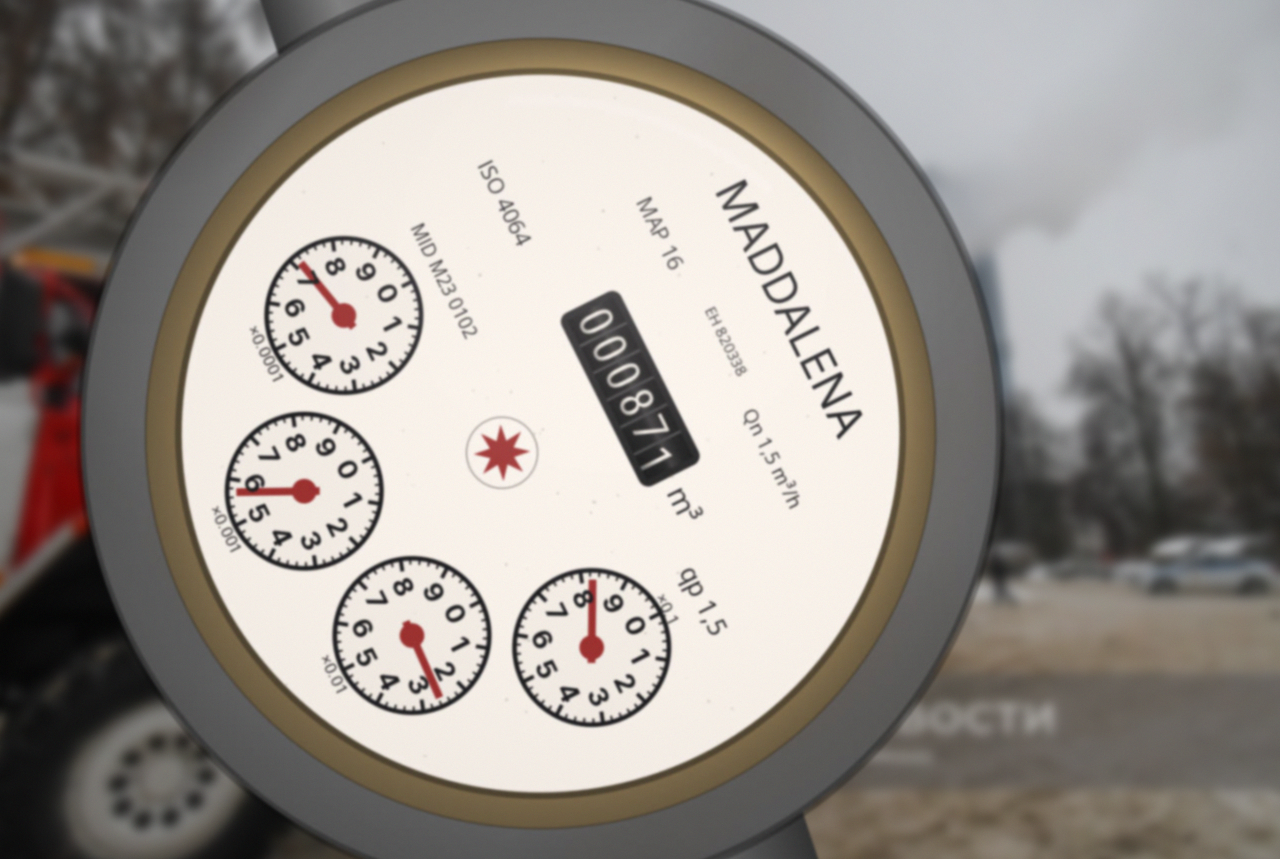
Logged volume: 870.8257 m³
